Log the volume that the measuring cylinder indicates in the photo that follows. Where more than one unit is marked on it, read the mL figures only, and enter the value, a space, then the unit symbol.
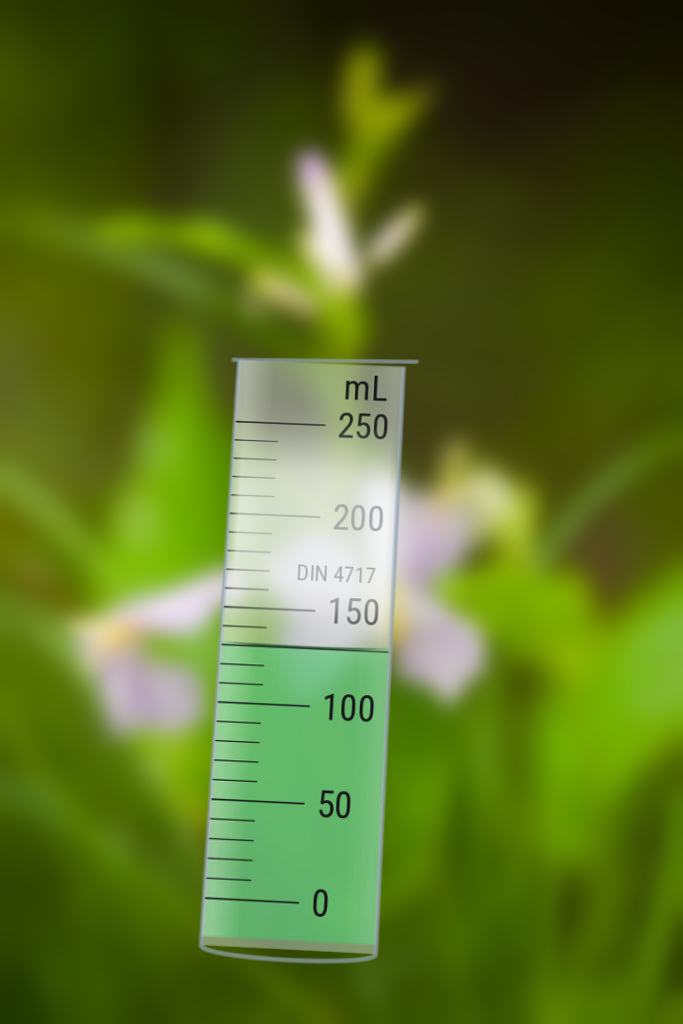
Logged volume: 130 mL
